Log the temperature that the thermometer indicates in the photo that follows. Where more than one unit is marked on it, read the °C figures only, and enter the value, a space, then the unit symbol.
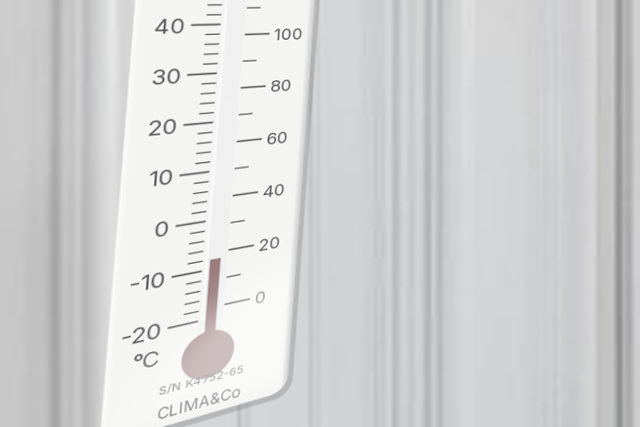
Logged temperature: -8 °C
